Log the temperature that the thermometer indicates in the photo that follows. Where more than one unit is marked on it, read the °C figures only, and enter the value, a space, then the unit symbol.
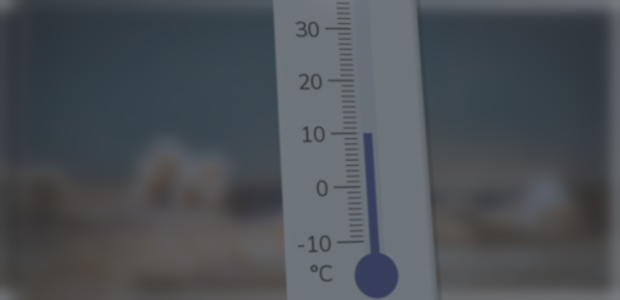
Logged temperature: 10 °C
